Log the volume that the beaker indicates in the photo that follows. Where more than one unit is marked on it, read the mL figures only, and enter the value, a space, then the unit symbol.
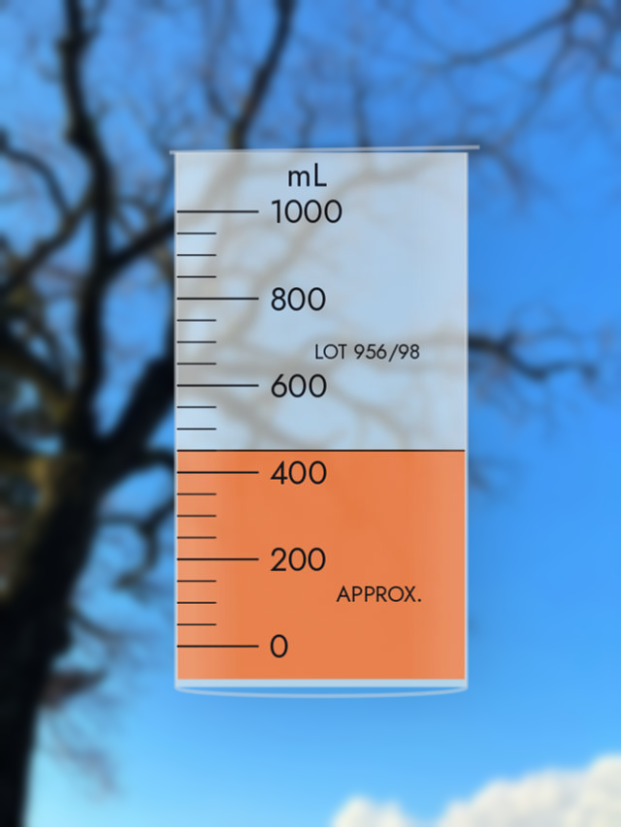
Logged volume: 450 mL
